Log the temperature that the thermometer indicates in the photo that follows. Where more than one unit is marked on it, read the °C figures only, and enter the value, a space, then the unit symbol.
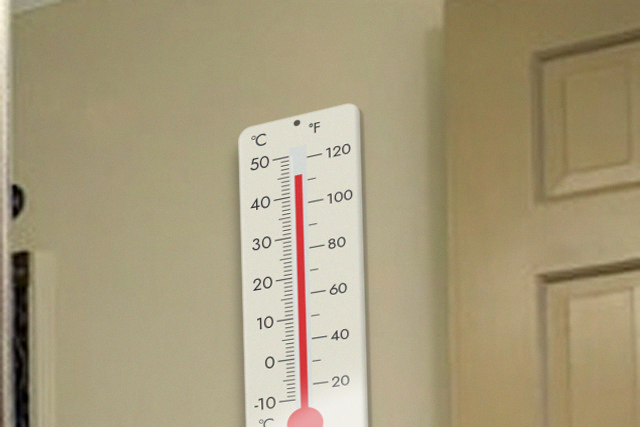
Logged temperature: 45 °C
